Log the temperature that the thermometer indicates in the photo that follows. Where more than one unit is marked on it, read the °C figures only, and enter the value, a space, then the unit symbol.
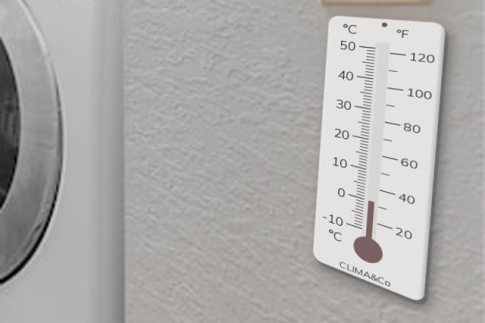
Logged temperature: 0 °C
